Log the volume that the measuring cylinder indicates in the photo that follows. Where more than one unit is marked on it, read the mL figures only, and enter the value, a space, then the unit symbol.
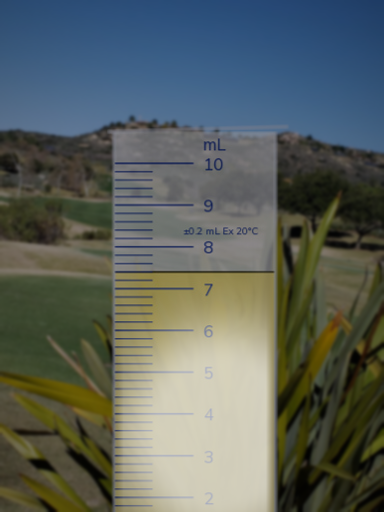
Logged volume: 7.4 mL
